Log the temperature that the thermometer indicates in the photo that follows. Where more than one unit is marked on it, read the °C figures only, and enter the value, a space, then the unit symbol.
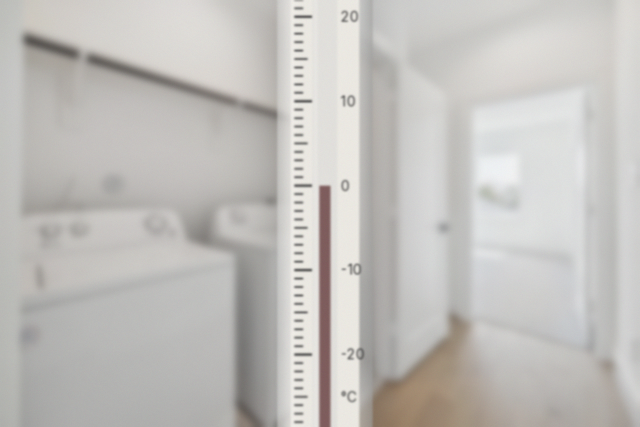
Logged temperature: 0 °C
